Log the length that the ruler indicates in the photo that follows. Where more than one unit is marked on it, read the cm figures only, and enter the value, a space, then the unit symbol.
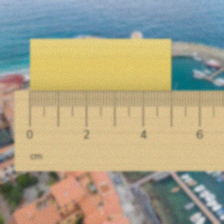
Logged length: 5 cm
